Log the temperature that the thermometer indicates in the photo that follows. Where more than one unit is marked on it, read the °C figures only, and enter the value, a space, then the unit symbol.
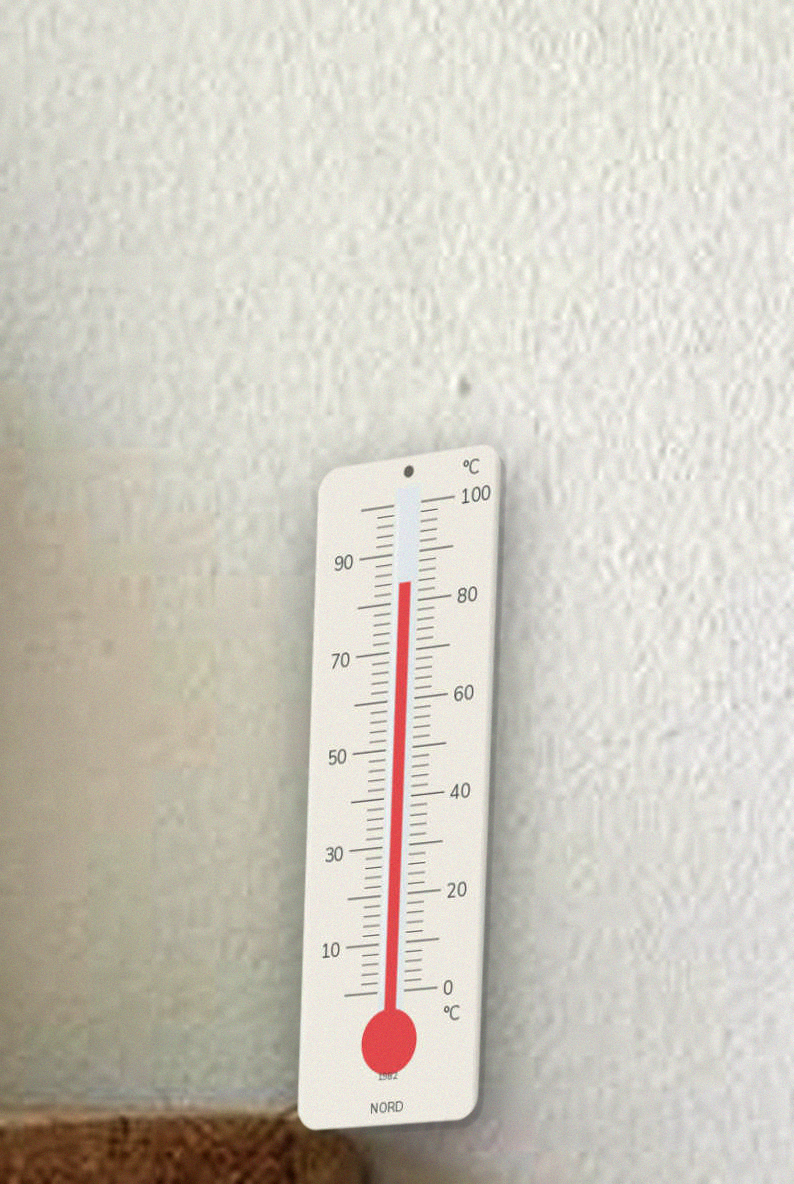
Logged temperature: 84 °C
